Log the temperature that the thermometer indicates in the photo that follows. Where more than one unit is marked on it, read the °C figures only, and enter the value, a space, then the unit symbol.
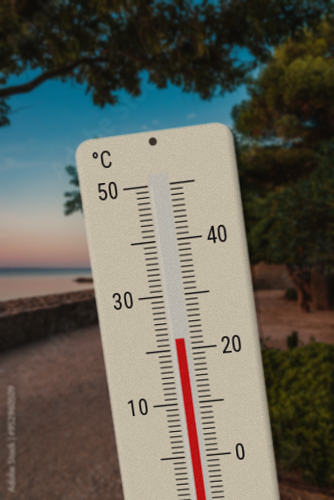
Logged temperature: 22 °C
